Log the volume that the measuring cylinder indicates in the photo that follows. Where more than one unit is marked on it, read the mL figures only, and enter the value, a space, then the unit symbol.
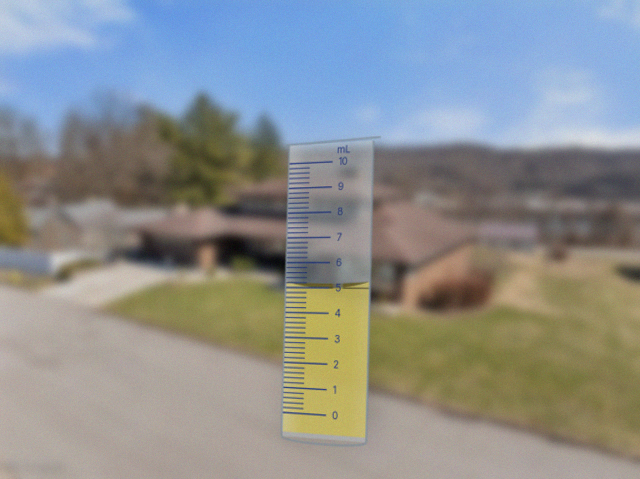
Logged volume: 5 mL
